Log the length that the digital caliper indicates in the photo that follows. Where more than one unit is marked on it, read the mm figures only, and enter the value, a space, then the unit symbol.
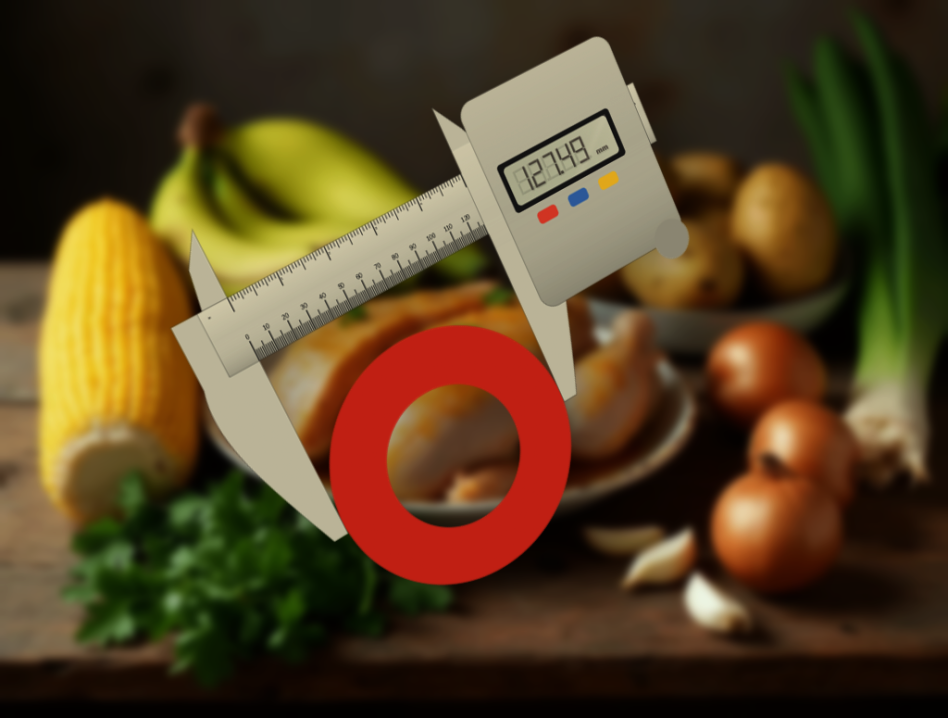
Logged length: 127.49 mm
